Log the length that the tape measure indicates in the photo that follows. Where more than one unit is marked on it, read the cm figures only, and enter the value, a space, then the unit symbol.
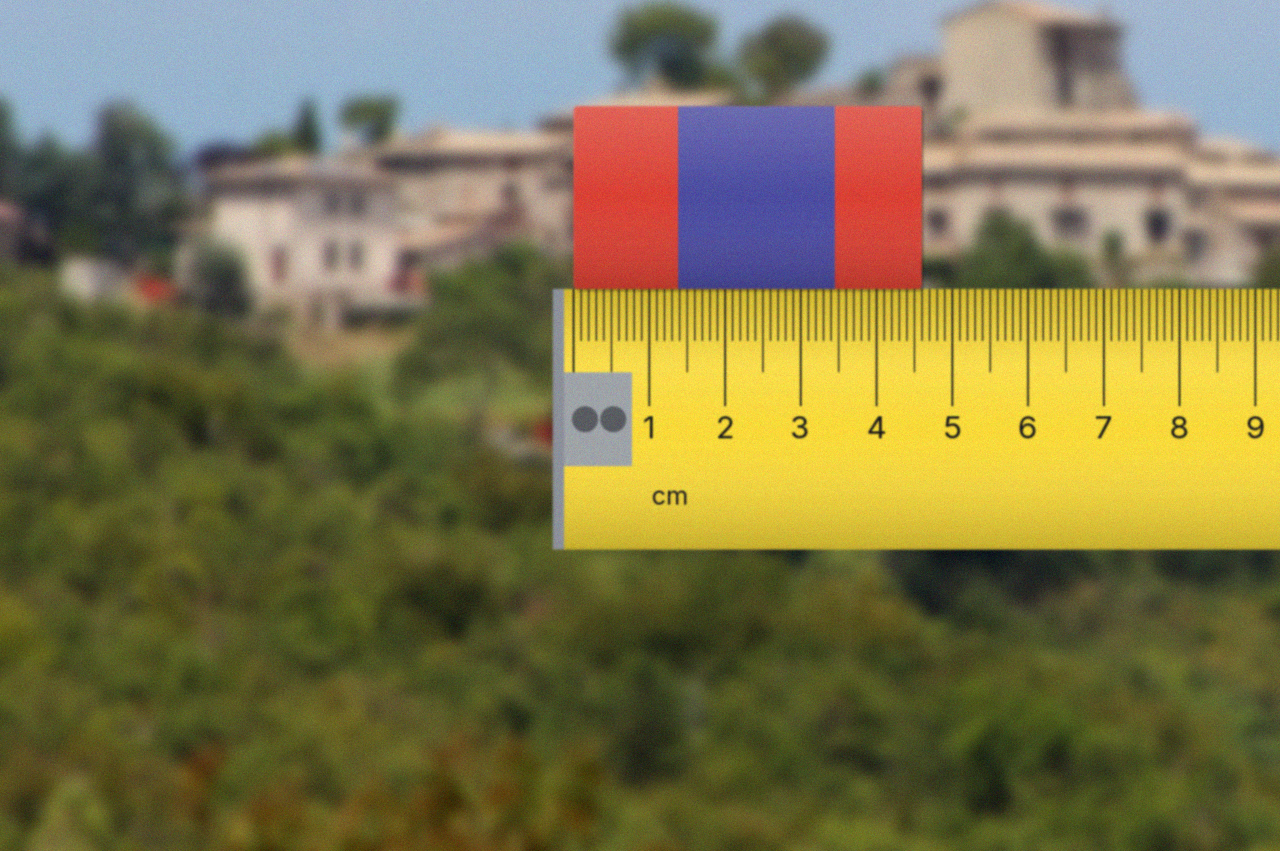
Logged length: 4.6 cm
